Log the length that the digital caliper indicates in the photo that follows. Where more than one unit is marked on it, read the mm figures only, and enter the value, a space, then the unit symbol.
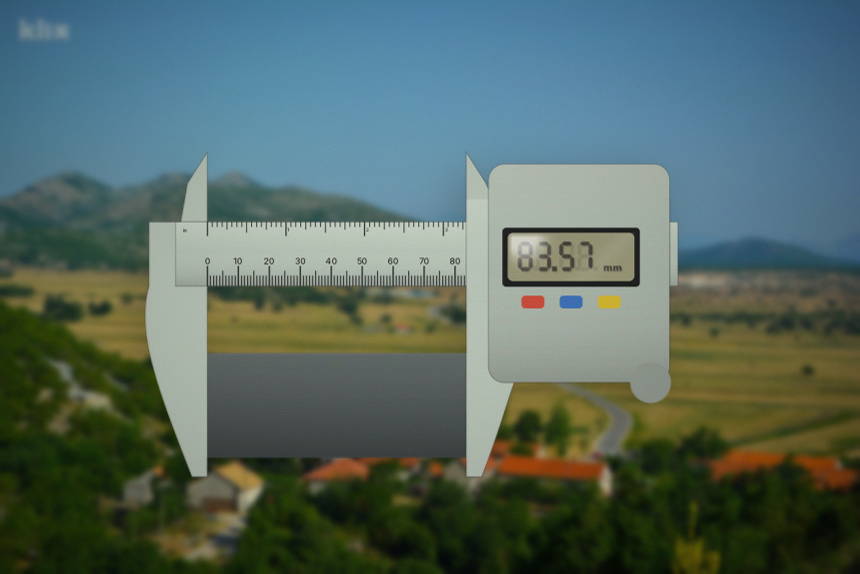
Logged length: 83.57 mm
